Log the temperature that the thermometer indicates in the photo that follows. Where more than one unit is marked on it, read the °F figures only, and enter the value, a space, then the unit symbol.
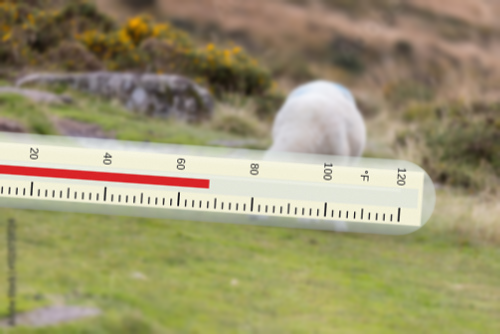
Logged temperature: 68 °F
